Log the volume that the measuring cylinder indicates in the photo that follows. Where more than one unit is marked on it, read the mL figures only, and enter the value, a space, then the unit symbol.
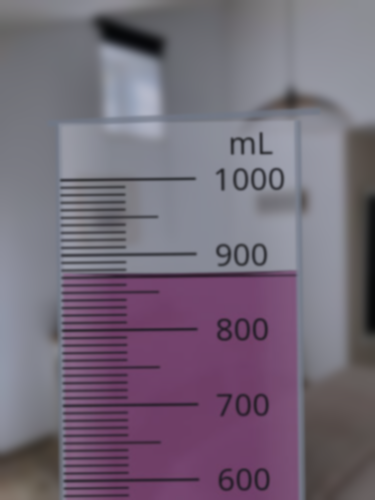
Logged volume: 870 mL
